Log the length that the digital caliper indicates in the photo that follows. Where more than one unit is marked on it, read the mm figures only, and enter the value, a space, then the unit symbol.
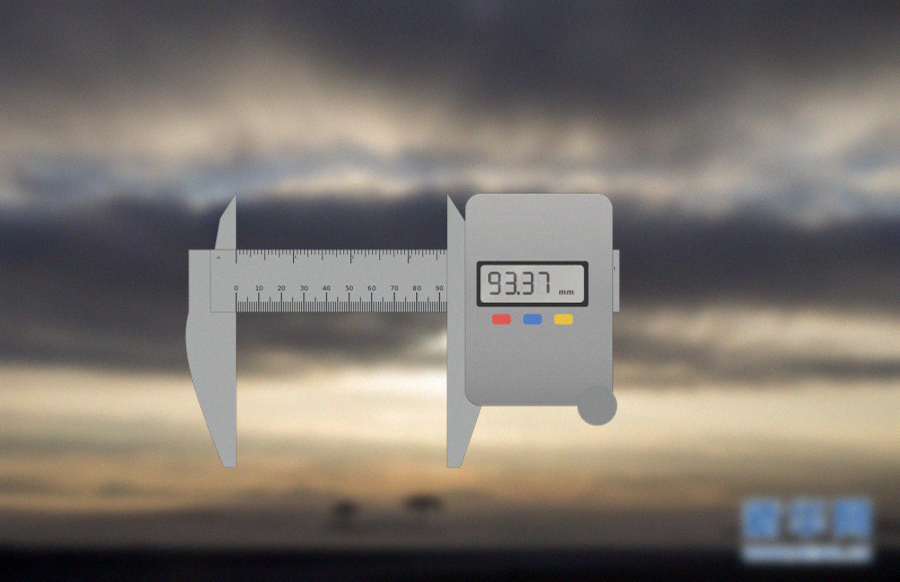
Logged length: 93.37 mm
